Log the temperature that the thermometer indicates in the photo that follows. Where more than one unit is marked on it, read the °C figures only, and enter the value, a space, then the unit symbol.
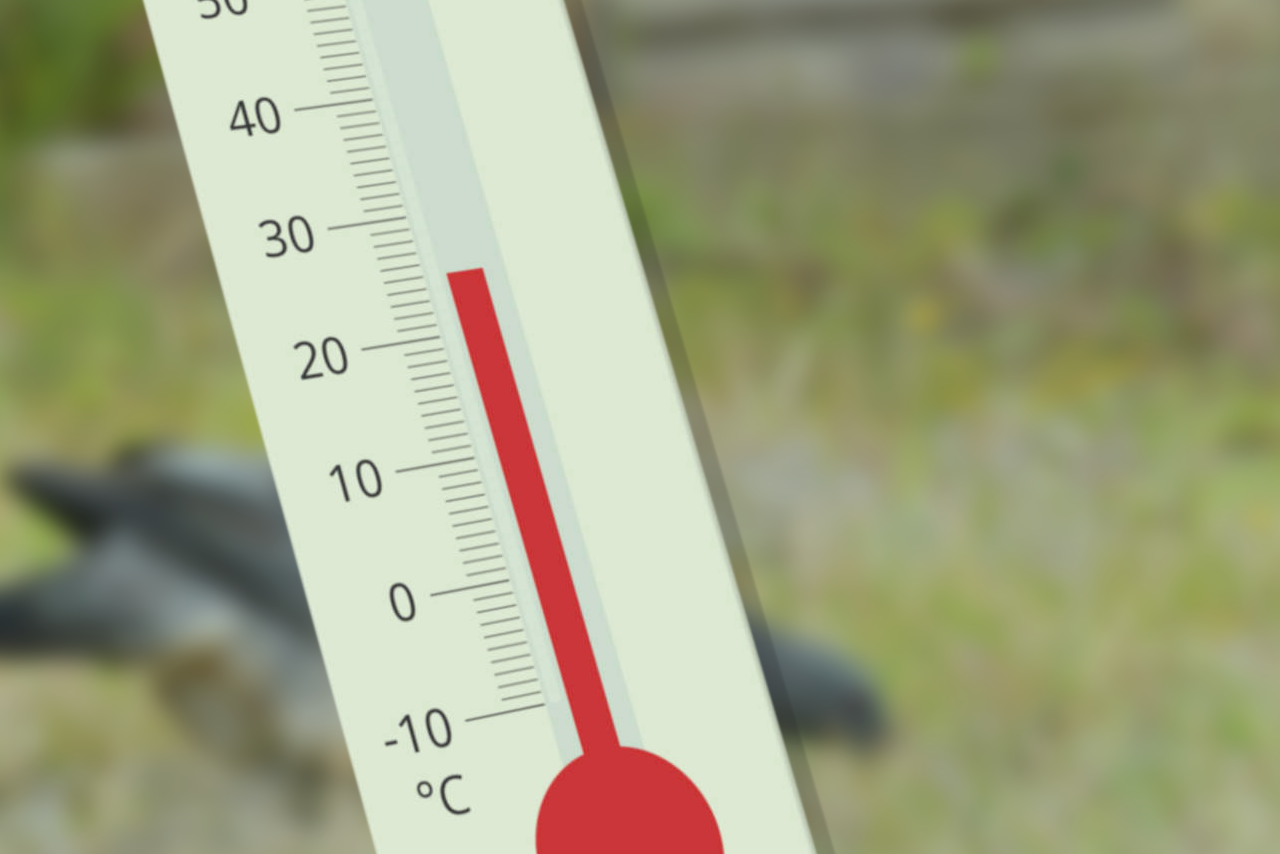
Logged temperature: 25 °C
